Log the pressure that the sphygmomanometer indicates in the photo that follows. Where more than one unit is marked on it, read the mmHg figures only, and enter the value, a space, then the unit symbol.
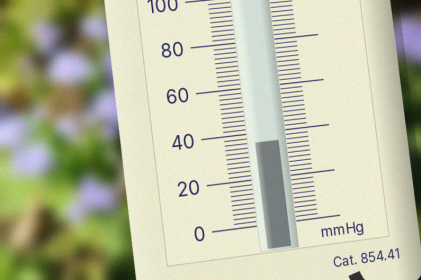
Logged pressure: 36 mmHg
